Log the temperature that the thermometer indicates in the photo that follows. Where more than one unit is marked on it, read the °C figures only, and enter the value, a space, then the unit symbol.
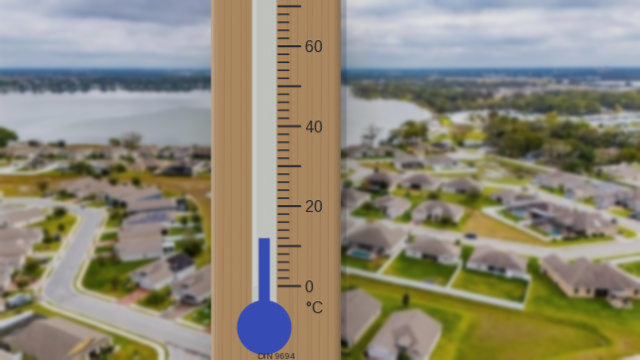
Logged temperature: 12 °C
